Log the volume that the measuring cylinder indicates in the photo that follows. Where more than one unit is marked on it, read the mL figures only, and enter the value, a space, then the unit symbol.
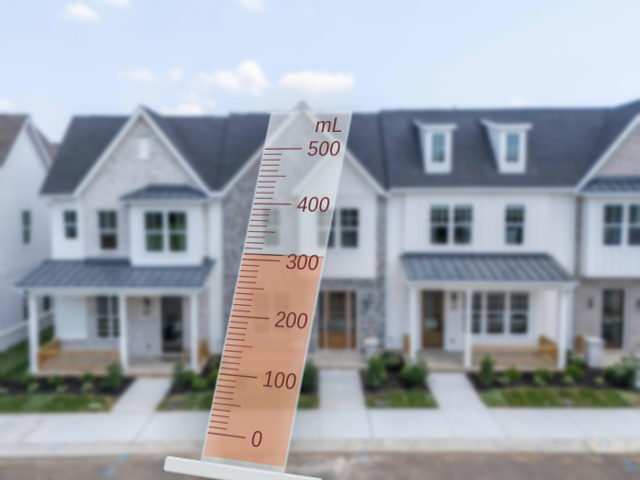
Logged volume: 310 mL
